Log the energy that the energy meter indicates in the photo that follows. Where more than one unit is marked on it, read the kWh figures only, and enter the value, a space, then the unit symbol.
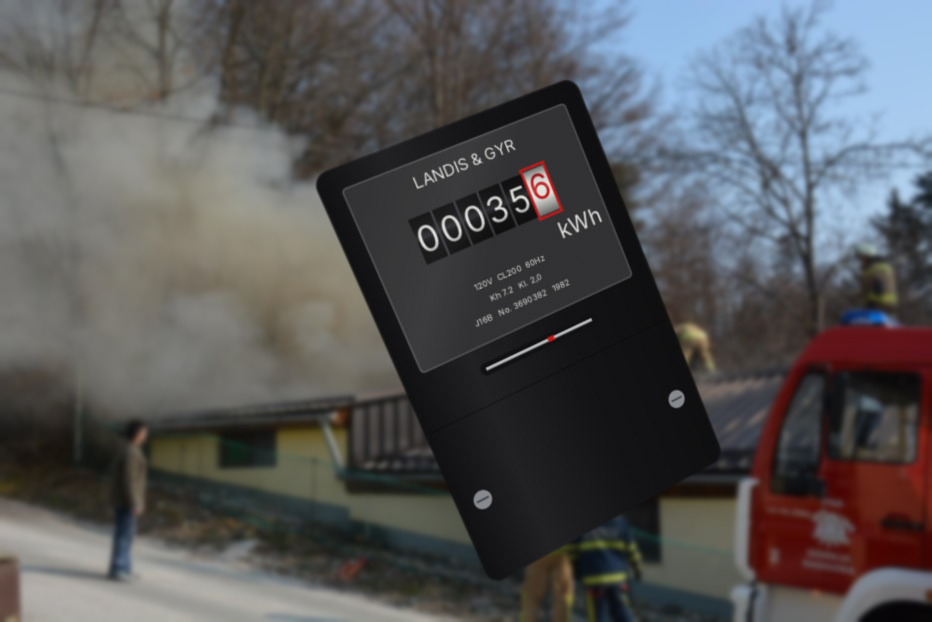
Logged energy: 35.6 kWh
